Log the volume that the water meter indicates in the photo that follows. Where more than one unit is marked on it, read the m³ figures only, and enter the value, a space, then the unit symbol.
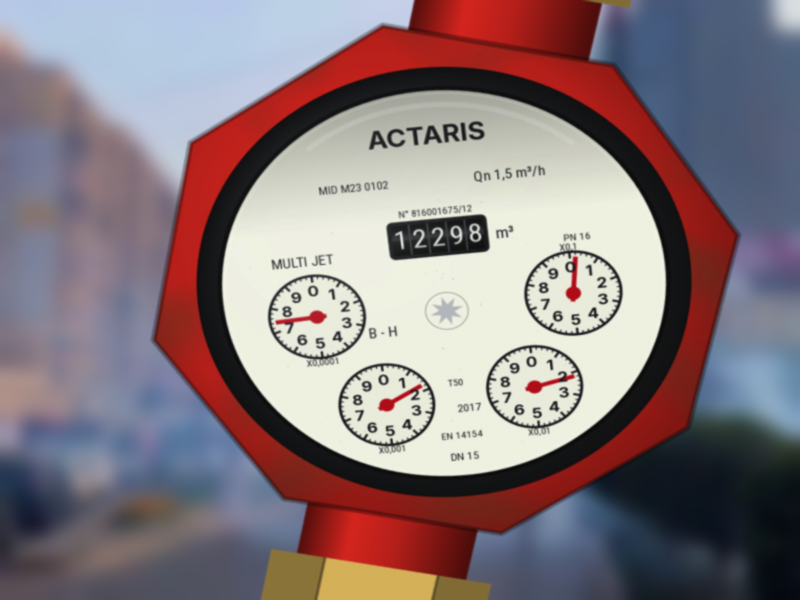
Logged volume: 12298.0217 m³
